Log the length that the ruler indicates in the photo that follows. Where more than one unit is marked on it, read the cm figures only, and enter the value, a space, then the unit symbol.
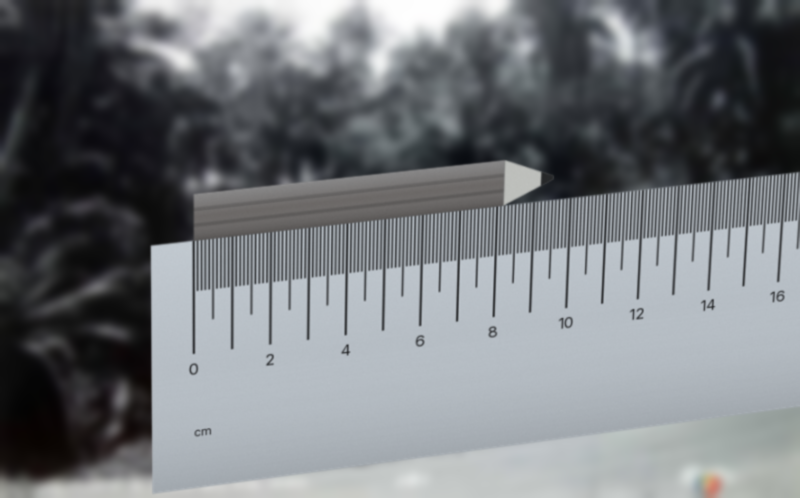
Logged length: 9.5 cm
